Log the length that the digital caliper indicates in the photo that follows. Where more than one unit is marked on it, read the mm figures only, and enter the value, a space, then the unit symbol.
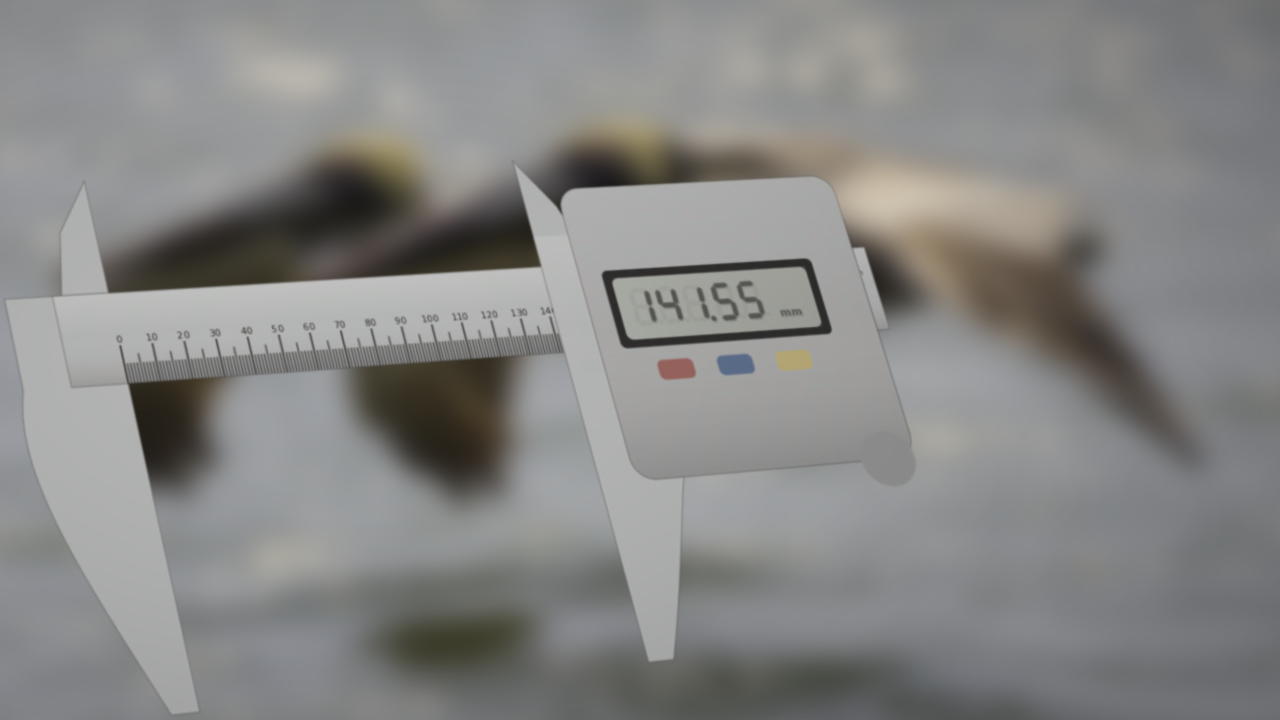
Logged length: 141.55 mm
